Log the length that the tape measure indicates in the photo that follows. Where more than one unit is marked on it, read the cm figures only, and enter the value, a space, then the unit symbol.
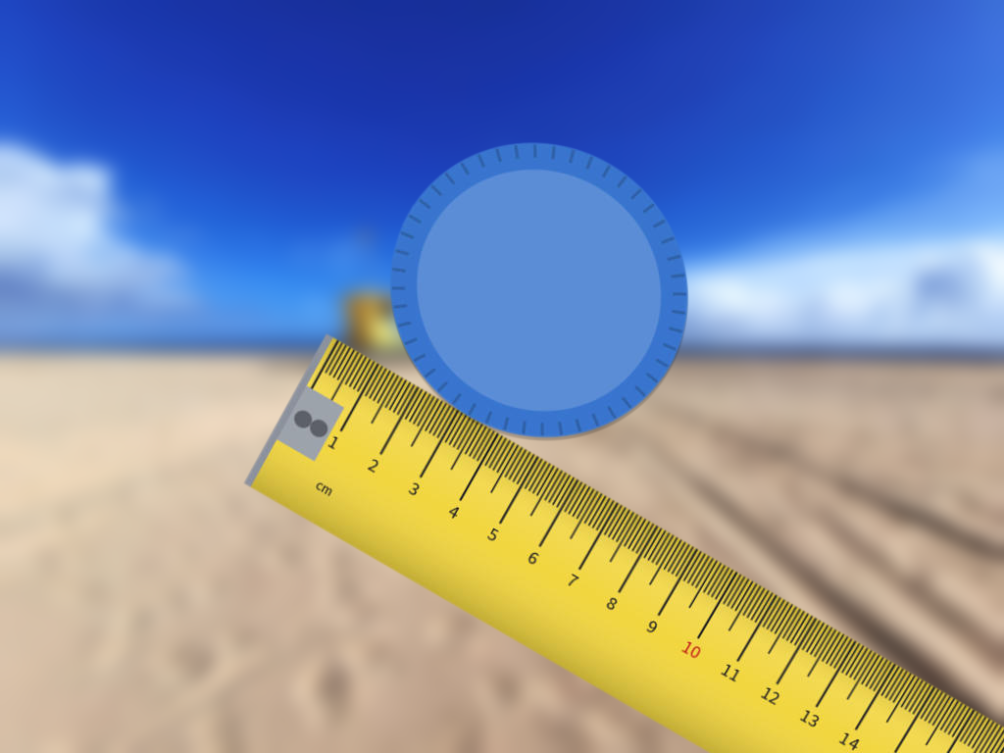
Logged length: 6.5 cm
